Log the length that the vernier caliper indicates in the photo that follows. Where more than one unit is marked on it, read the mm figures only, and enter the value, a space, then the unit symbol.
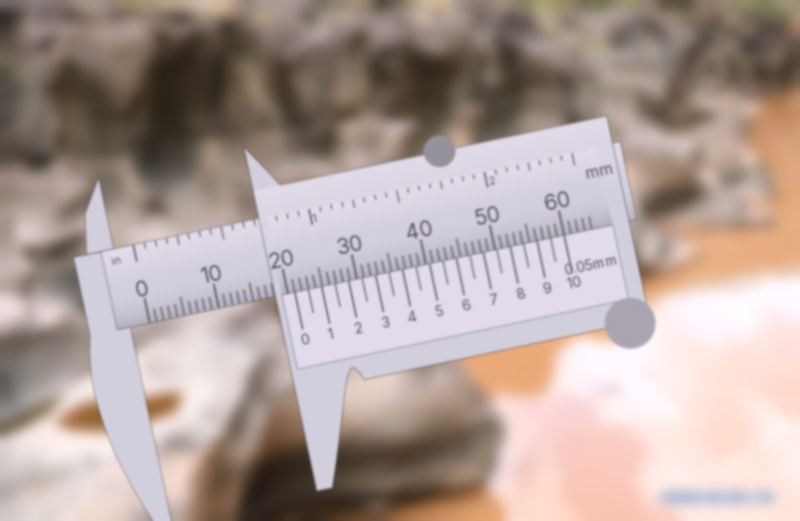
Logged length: 21.0 mm
